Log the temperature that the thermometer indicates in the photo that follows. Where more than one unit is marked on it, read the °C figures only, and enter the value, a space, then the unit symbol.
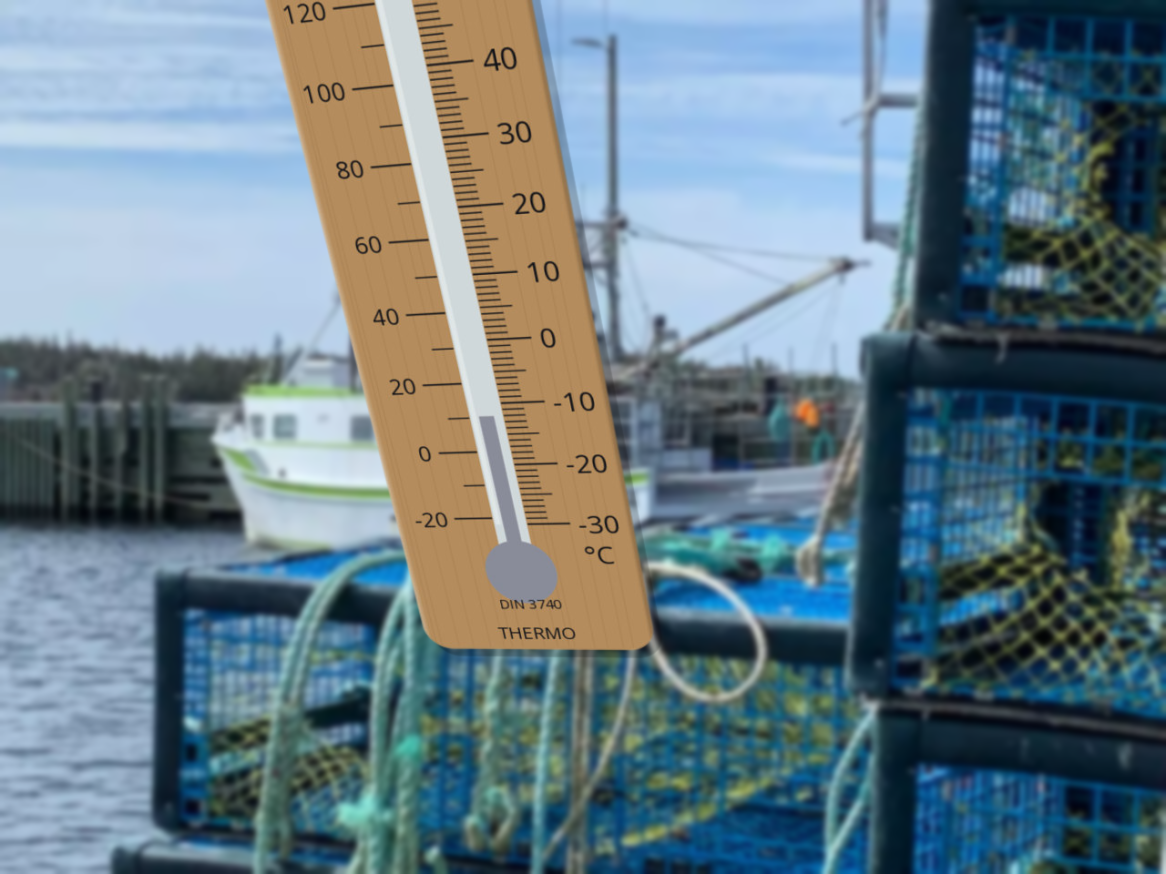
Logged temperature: -12 °C
